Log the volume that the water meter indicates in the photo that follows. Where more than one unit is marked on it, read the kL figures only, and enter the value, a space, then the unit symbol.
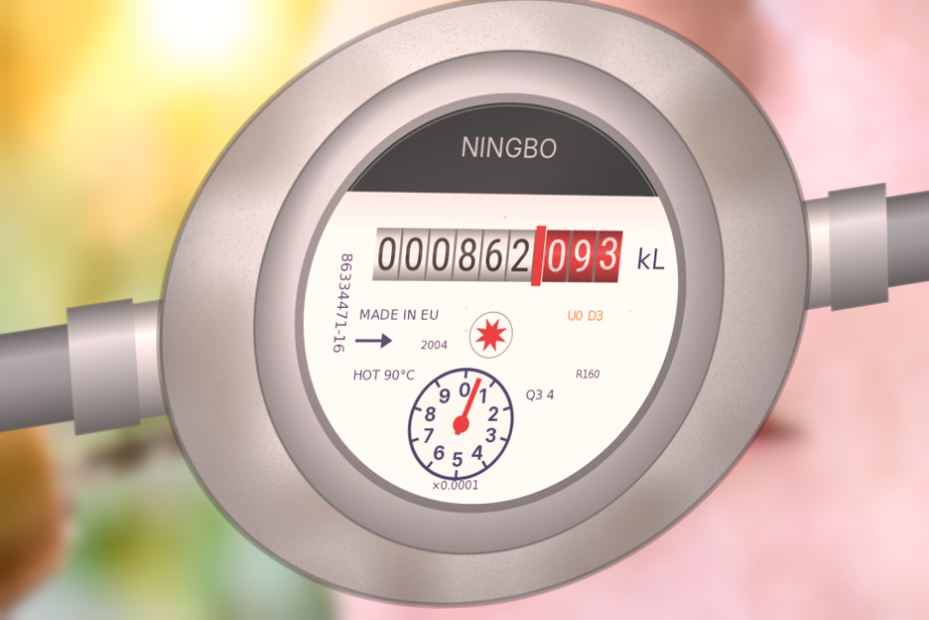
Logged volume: 862.0930 kL
